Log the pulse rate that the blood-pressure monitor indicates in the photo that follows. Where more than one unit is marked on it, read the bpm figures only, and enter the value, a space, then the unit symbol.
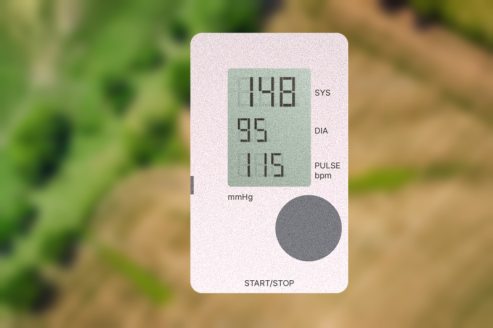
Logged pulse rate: 115 bpm
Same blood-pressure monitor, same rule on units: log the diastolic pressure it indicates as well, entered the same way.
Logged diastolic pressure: 95 mmHg
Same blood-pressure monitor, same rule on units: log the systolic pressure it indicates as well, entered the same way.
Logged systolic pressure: 148 mmHg
